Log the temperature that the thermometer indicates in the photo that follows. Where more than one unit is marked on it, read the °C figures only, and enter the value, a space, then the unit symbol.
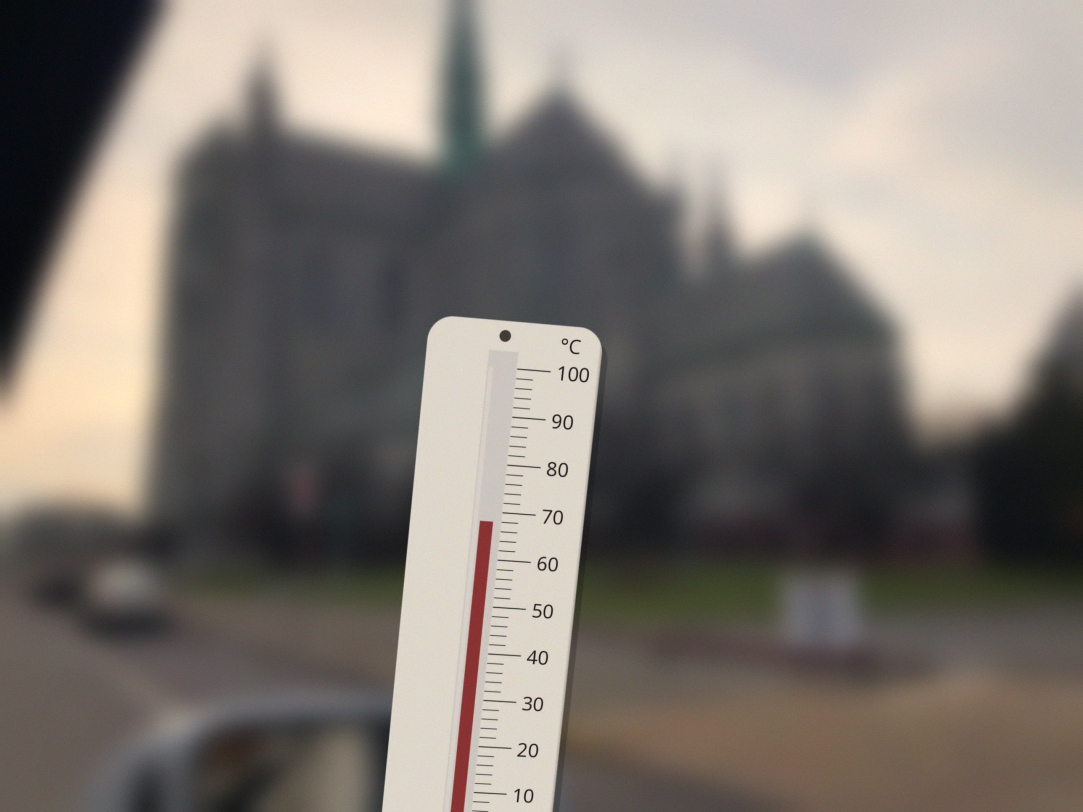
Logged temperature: 68 °C
